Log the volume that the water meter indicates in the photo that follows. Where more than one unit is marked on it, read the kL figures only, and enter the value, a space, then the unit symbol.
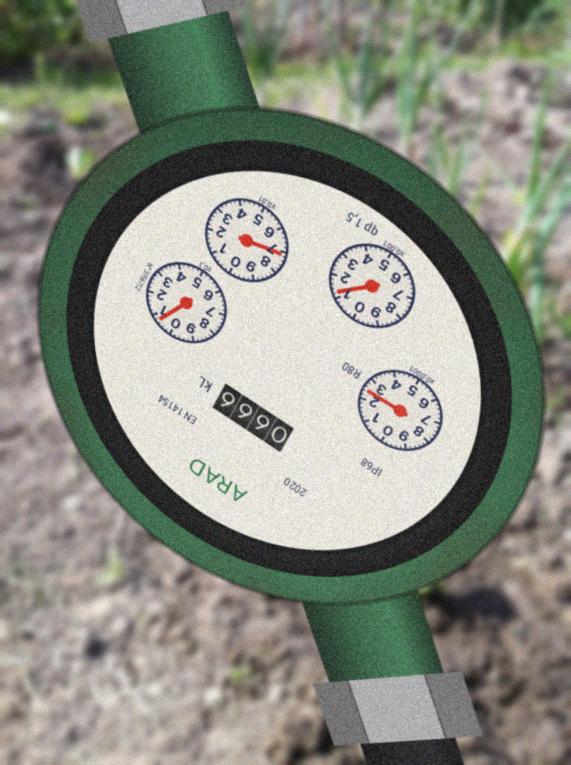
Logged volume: 666.0712 kL
